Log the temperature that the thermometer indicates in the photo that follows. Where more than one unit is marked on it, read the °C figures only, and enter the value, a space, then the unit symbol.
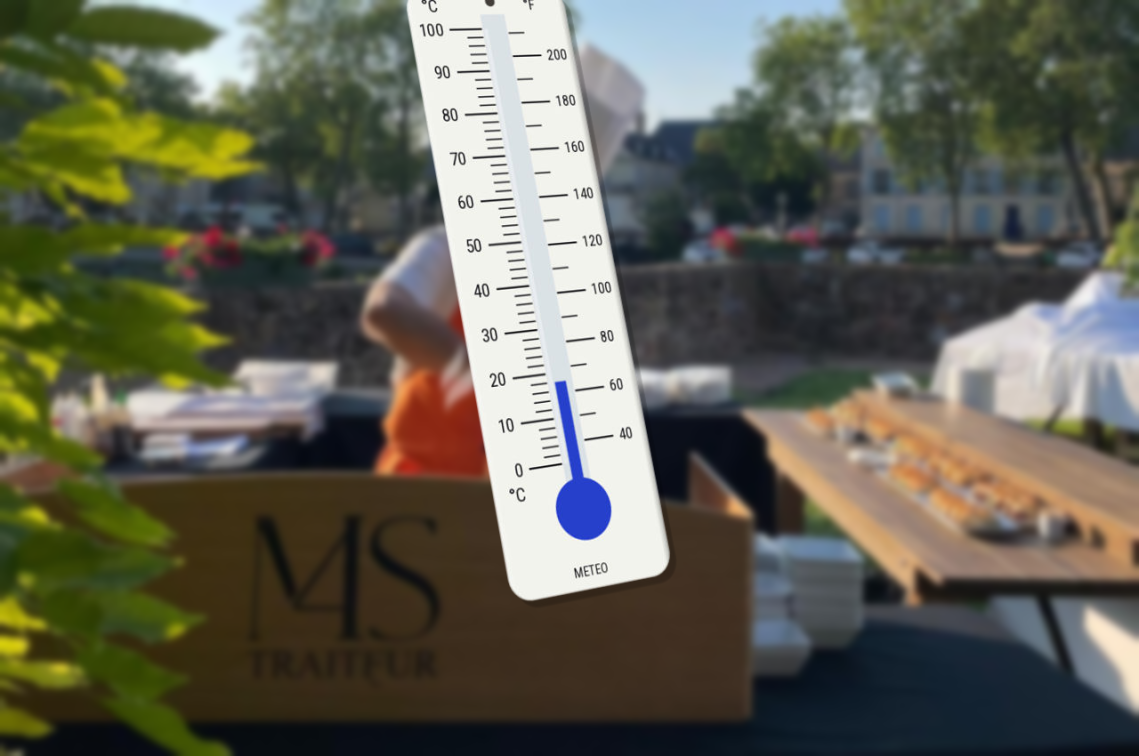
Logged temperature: 18 °C
